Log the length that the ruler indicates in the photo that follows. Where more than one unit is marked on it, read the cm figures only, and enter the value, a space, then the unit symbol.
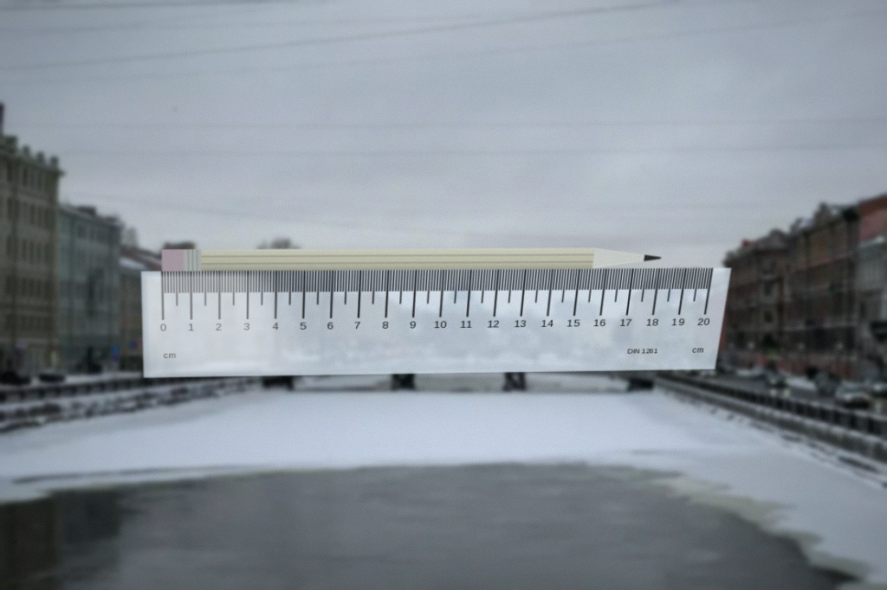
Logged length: 18 cm
